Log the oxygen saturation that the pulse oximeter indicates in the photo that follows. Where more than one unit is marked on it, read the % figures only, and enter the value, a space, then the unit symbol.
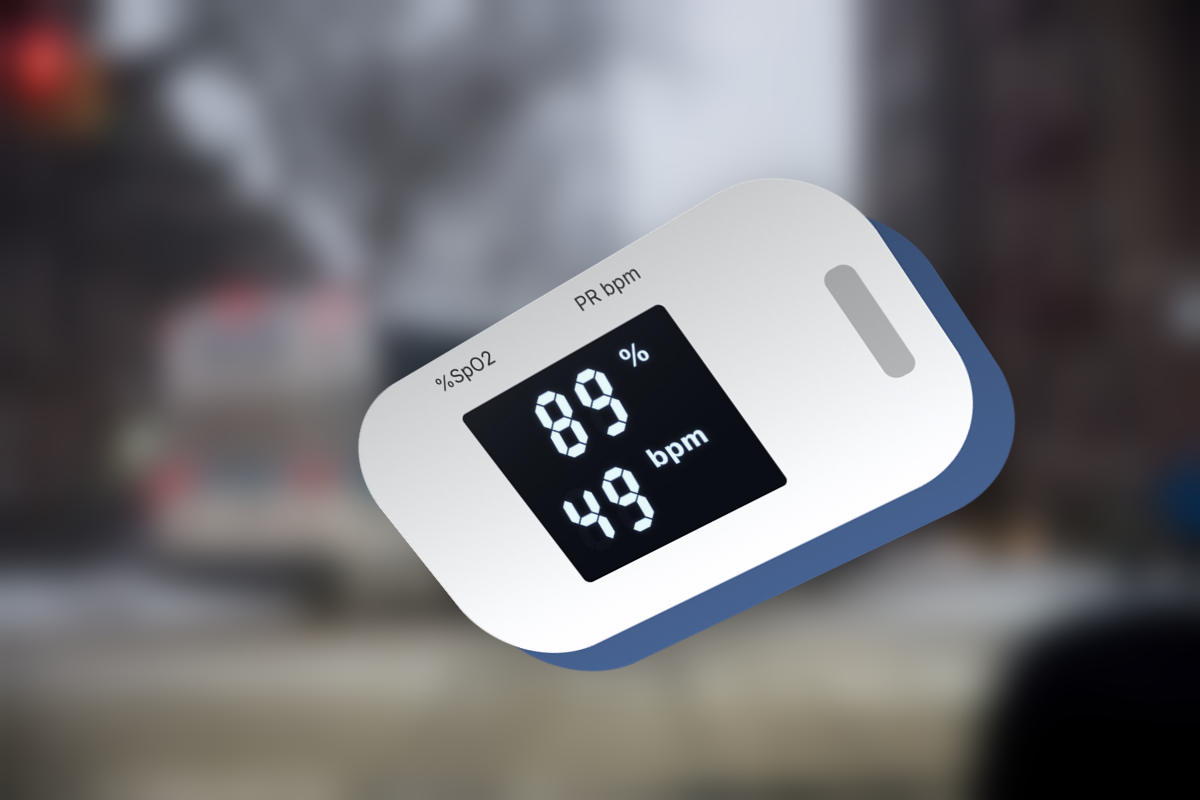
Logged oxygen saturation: 89 %
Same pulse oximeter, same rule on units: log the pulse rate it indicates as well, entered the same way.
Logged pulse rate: 49 bpm
